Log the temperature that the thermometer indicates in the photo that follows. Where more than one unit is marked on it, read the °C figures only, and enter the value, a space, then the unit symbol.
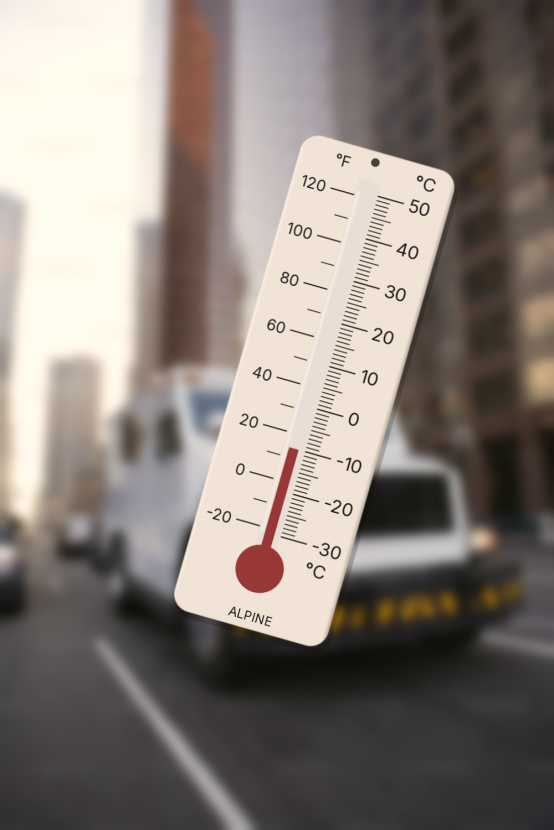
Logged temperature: -10 °C
